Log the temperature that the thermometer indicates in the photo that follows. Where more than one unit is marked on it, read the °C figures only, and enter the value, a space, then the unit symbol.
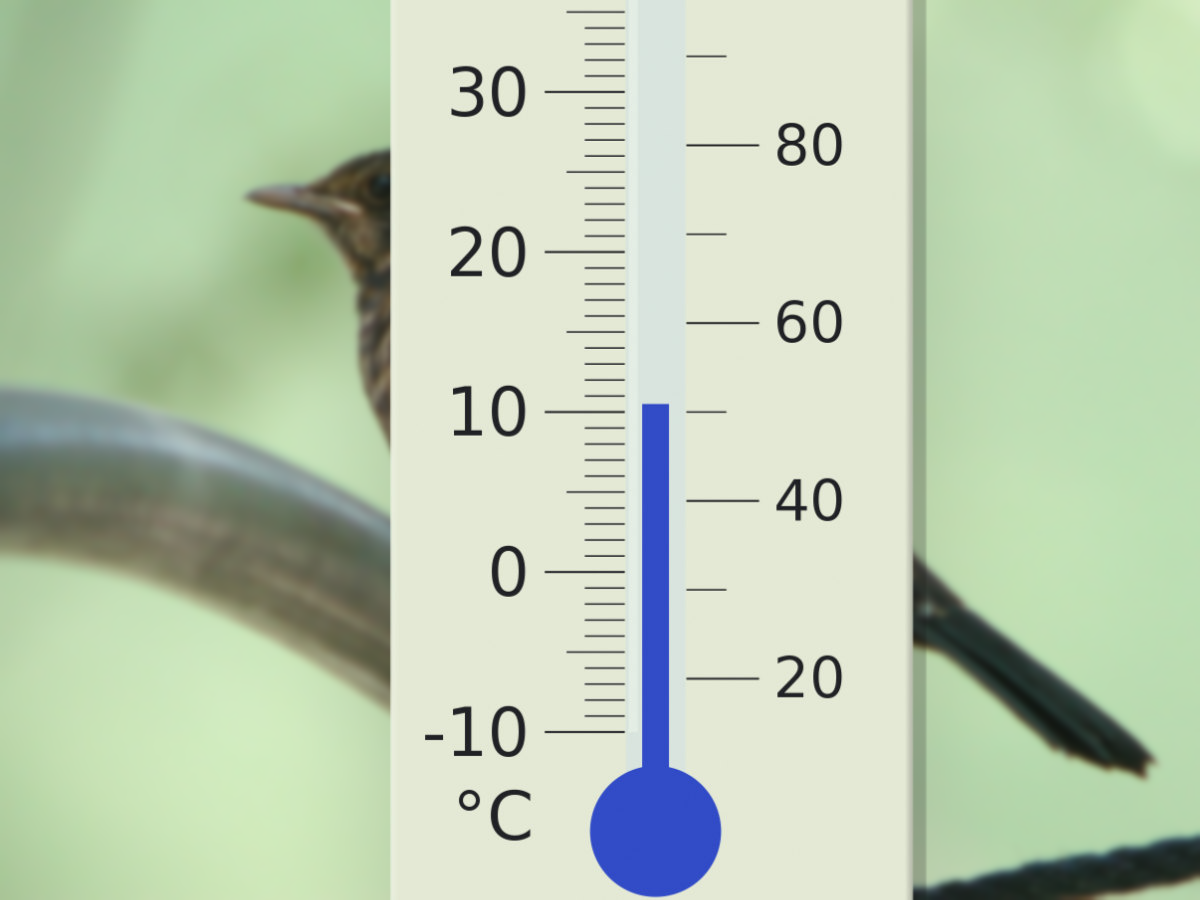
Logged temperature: 10.5 °C
